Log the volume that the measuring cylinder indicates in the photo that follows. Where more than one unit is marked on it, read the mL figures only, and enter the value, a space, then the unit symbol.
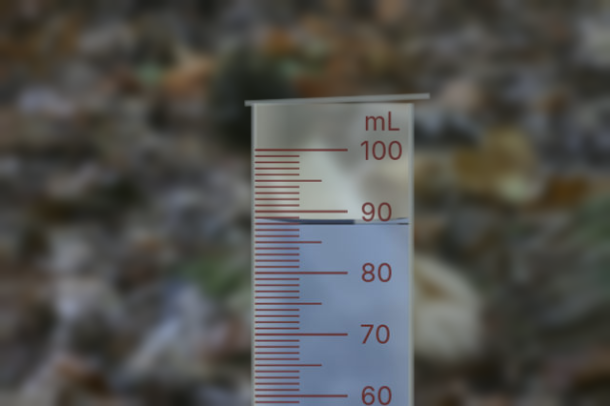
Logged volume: 88 mL
